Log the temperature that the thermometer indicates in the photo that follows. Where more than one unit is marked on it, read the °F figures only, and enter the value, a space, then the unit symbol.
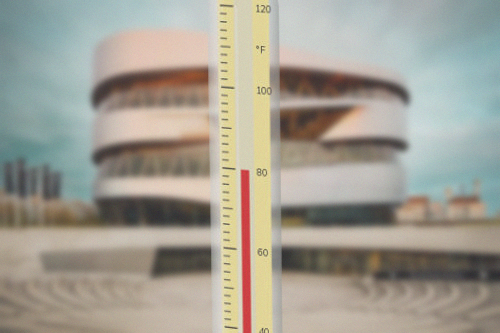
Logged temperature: 80 °F
